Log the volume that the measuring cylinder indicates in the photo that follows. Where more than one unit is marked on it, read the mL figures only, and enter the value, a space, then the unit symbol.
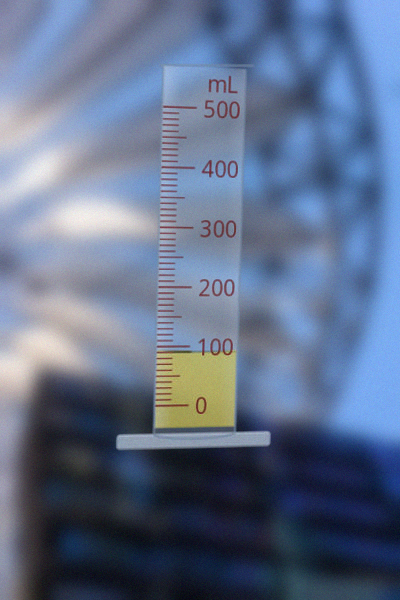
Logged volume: 90 mL
